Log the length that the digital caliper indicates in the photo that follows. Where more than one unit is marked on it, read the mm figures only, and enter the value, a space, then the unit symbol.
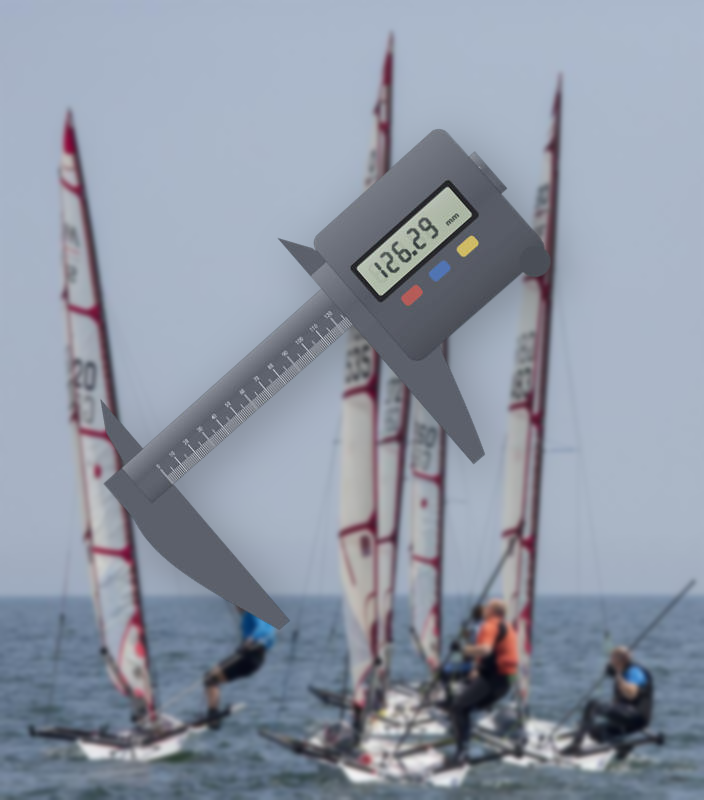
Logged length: 126.29 mm
